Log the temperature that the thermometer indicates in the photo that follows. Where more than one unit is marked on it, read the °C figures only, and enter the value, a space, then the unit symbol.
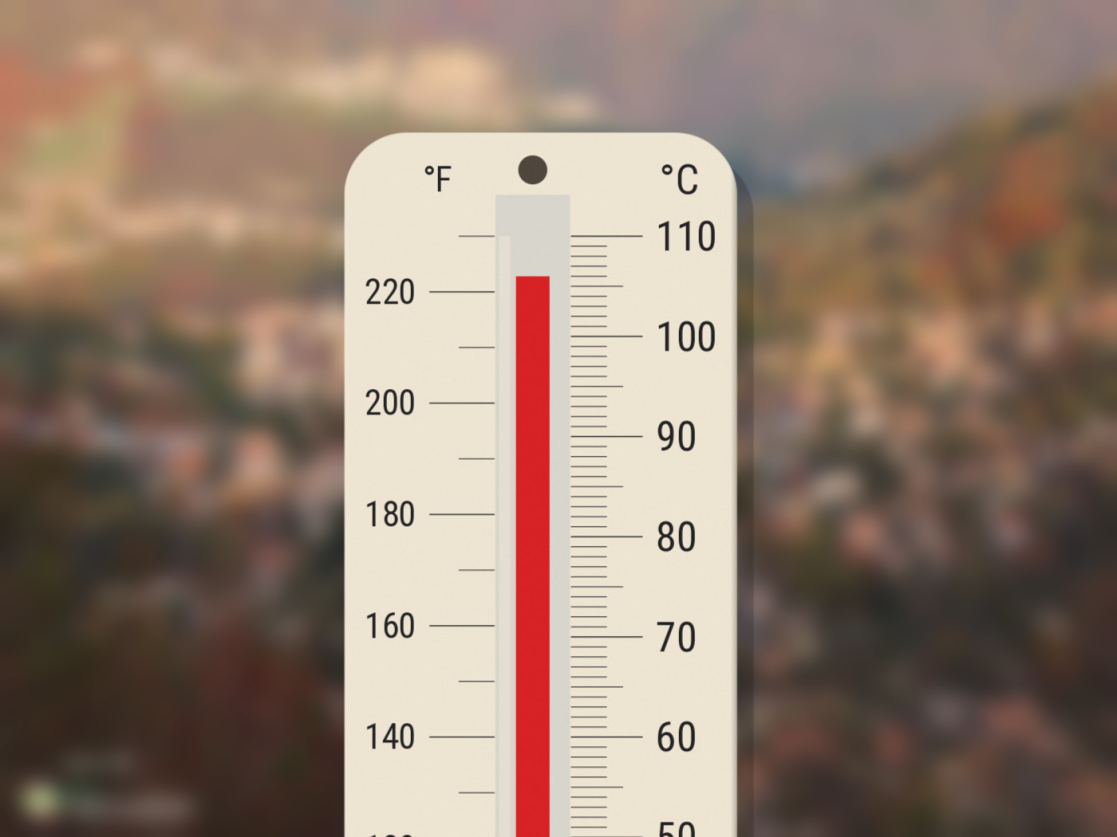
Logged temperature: 106 °C
